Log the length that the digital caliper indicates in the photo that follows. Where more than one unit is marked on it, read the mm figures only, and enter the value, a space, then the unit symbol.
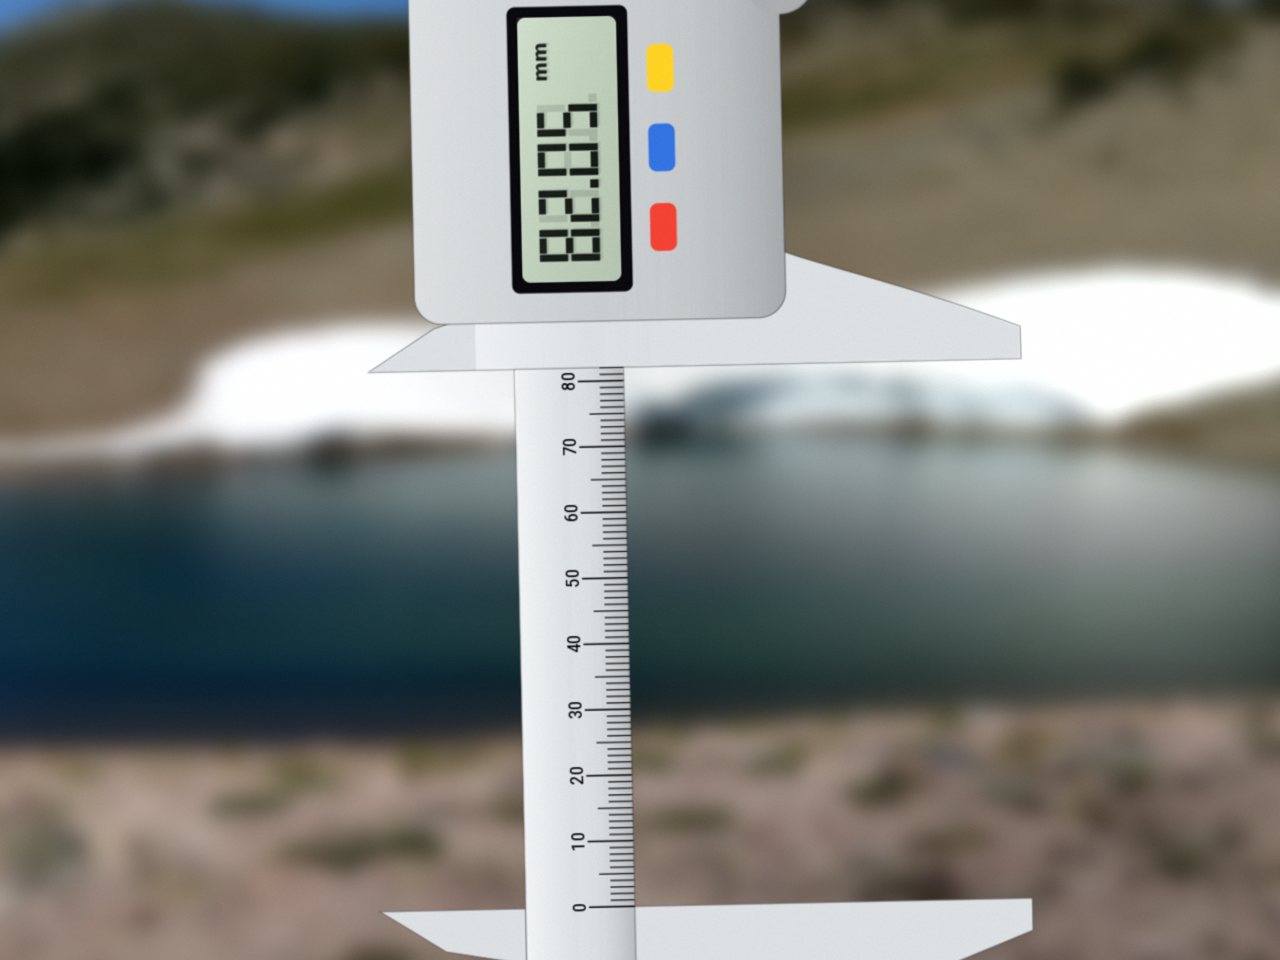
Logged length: 82.05 mm
